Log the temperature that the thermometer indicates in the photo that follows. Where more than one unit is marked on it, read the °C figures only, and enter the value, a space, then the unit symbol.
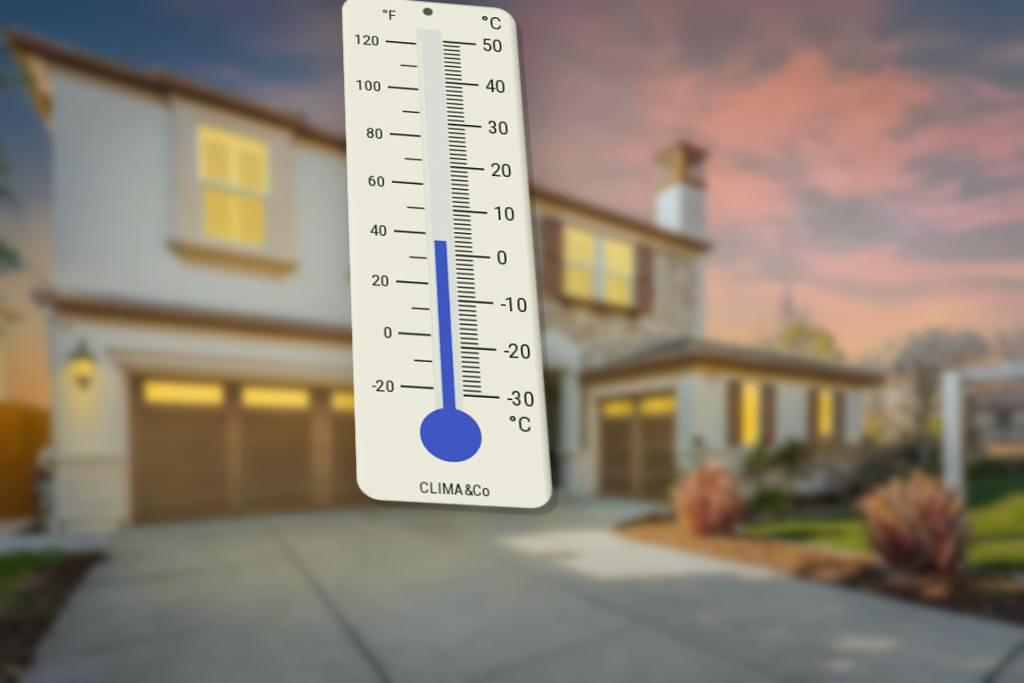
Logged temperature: 3 °C
